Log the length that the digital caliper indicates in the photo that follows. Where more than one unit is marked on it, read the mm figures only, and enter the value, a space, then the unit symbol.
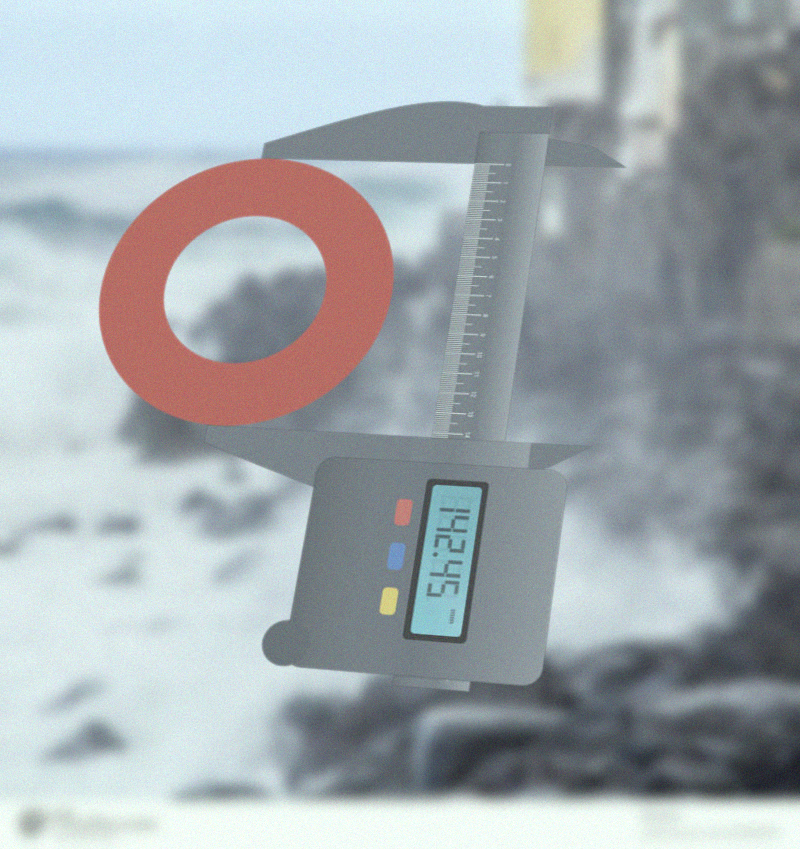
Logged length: 142.45 mm
